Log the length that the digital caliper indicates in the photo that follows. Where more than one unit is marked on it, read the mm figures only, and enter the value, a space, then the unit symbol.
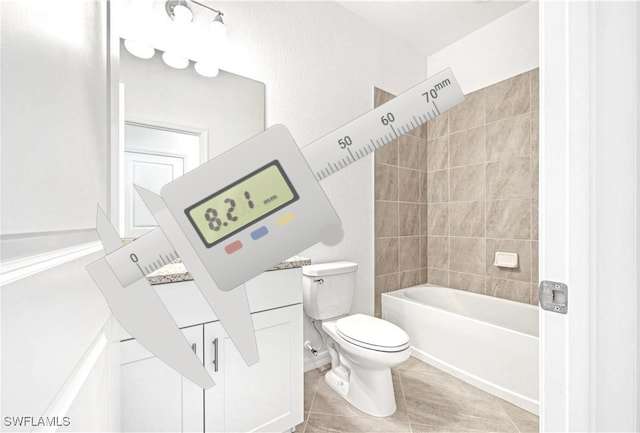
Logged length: 8.21 mm
